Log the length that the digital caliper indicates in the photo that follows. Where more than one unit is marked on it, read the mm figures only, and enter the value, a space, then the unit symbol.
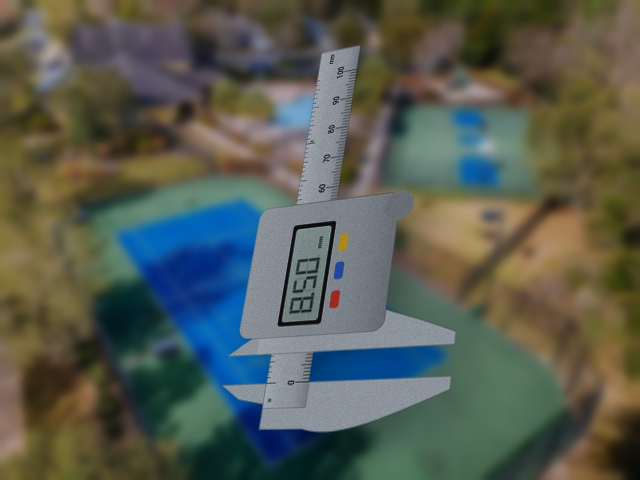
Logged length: 8.50 mm
